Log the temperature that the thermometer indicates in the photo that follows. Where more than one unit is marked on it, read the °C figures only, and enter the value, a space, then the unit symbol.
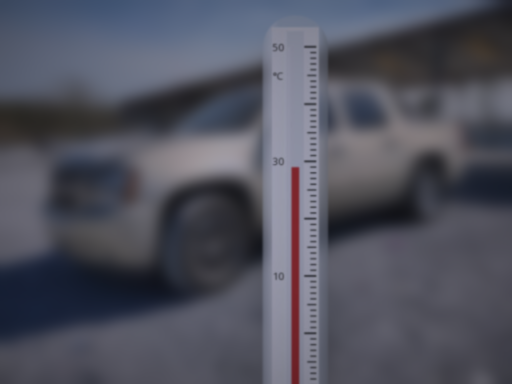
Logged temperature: 29 °C
